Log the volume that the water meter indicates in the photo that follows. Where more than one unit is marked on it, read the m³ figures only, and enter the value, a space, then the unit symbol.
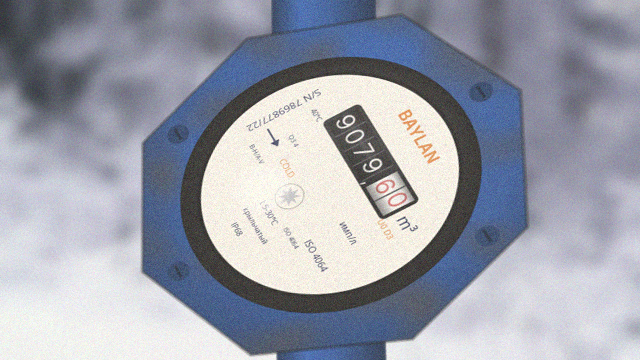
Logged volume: 9079.60 m³
